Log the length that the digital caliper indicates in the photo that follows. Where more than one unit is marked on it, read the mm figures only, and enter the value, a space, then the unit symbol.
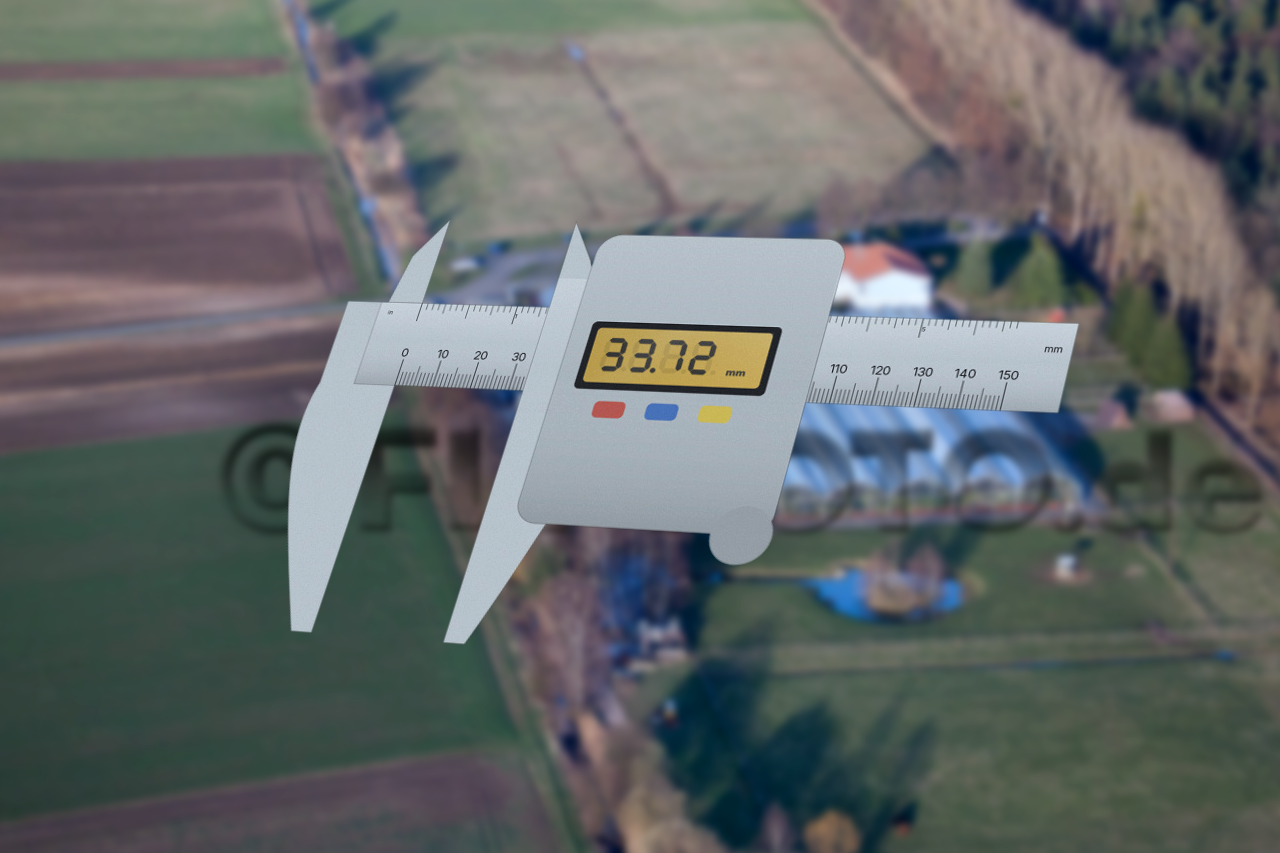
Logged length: 33.72 mm
